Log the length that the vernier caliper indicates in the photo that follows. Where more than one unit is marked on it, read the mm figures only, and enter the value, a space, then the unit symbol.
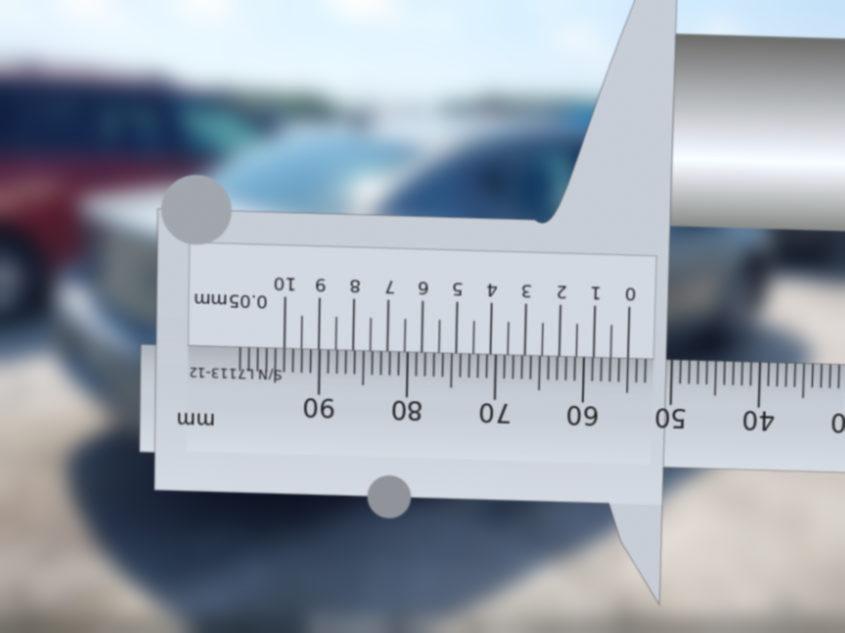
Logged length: 55.0 mm
